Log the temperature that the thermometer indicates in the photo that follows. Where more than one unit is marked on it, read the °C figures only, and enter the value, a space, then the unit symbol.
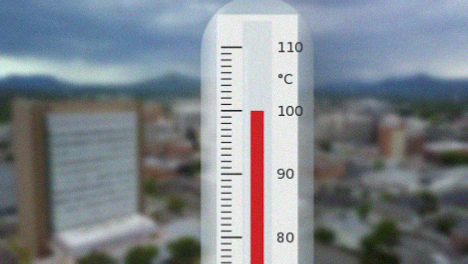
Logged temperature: 100 °C
